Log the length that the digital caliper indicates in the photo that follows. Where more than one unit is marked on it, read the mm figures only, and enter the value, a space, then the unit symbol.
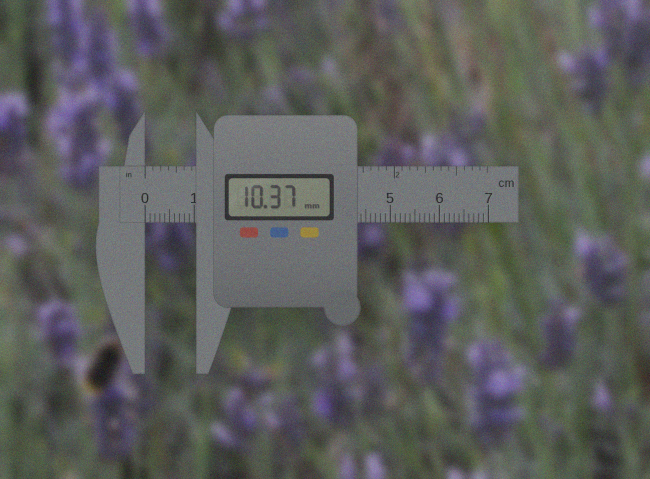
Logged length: 10.37 mm
